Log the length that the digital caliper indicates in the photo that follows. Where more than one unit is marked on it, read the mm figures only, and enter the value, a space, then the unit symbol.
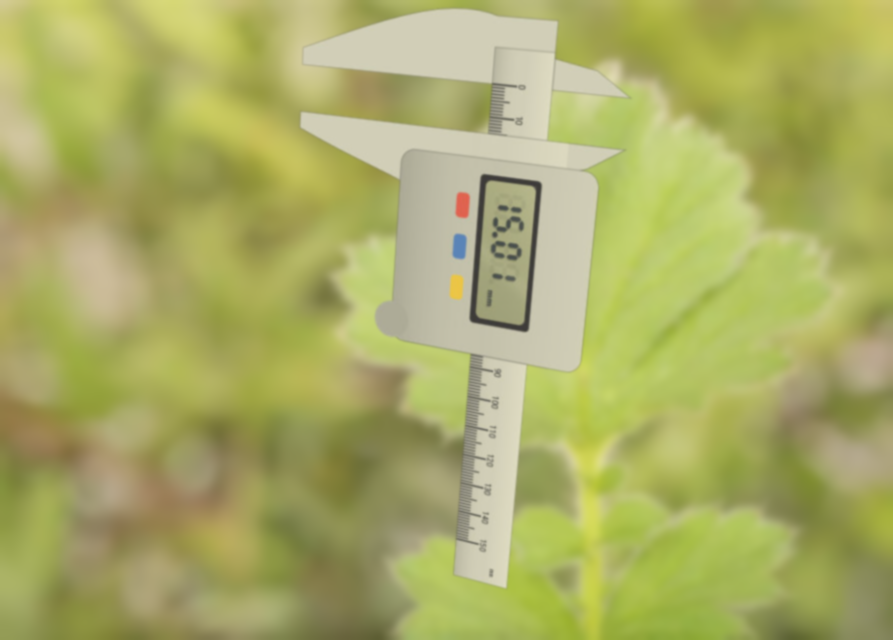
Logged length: 15.01 mm
